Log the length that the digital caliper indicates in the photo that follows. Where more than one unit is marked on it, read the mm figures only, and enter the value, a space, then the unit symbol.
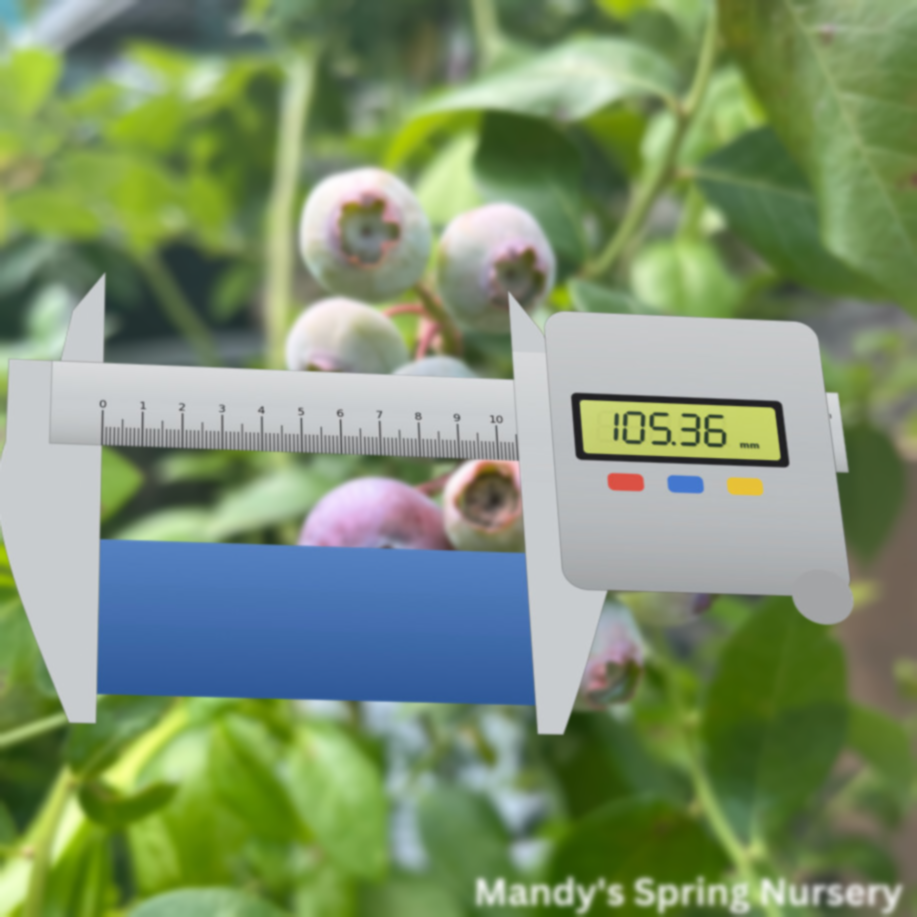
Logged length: 105.36 mm
